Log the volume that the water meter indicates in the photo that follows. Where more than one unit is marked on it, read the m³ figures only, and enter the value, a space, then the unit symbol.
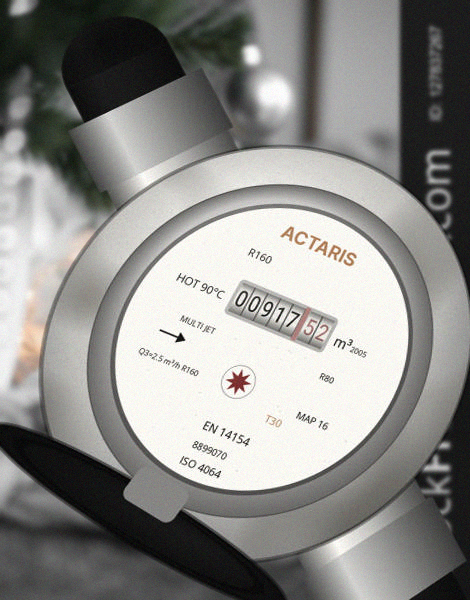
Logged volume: 917.52 m³
